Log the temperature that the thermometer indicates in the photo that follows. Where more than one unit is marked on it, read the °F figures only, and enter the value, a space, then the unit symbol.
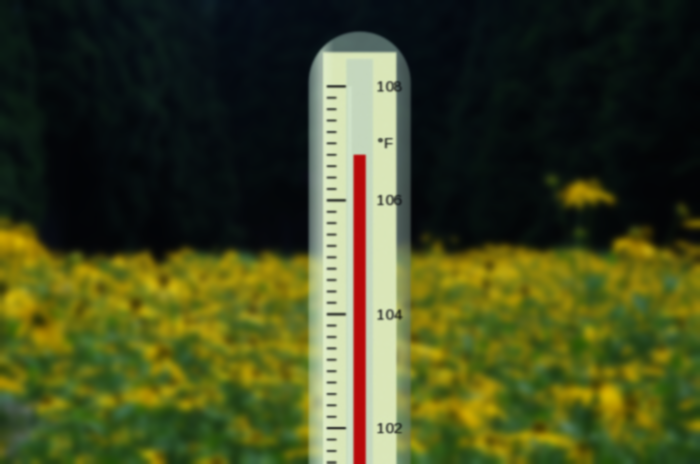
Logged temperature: 106.8 °F
